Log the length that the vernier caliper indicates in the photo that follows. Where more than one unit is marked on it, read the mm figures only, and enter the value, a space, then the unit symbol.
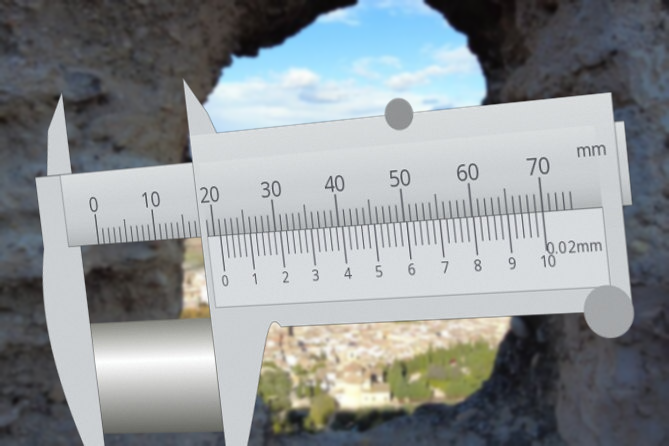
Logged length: 21.0 mm
